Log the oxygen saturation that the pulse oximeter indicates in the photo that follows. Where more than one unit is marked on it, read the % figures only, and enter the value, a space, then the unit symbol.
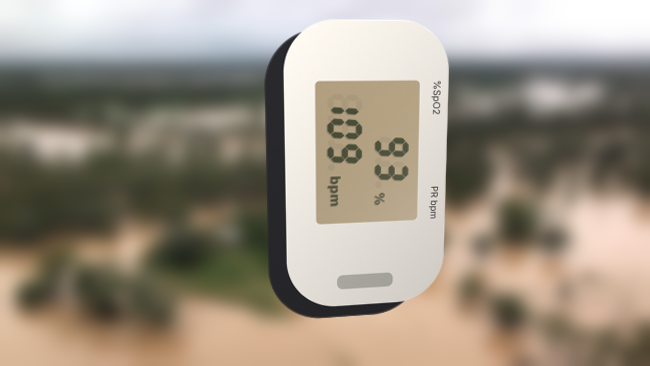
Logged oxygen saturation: 93 %
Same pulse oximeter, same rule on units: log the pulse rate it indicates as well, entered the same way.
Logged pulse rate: 109 bpm
